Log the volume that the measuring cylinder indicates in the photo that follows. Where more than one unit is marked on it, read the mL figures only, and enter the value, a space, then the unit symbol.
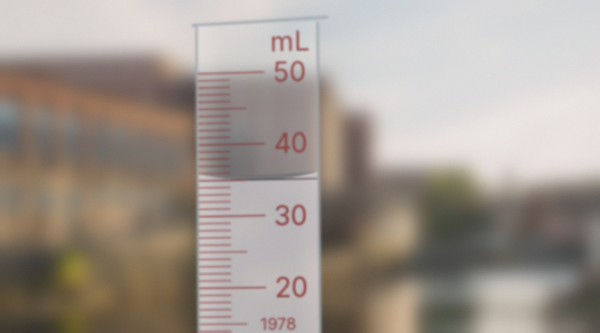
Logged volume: 35 mL
